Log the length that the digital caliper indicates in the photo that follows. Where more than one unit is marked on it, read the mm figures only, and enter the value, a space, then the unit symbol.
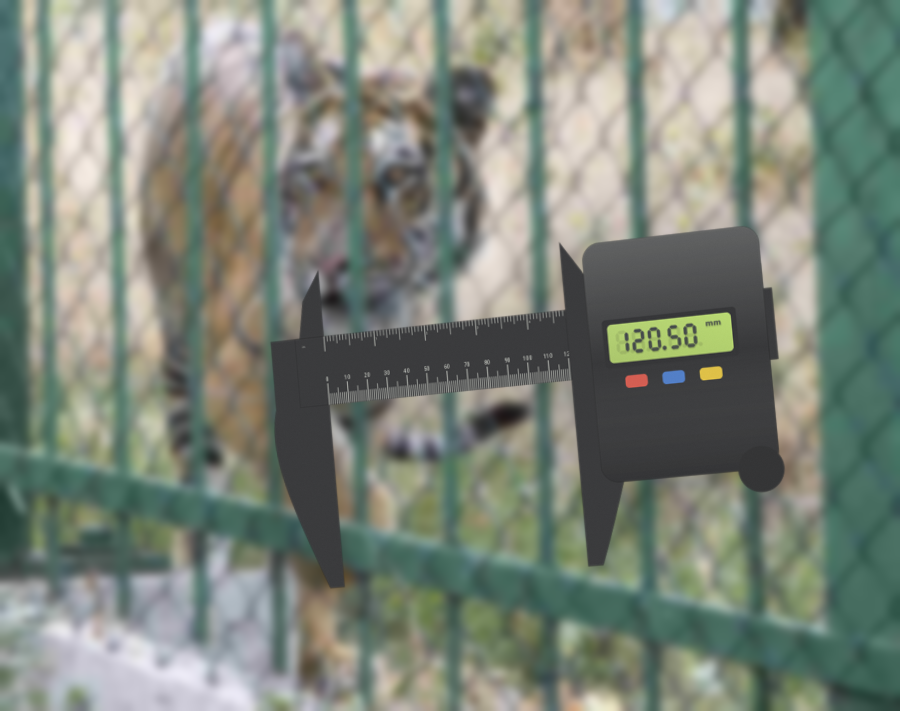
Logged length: 120.50 mm
